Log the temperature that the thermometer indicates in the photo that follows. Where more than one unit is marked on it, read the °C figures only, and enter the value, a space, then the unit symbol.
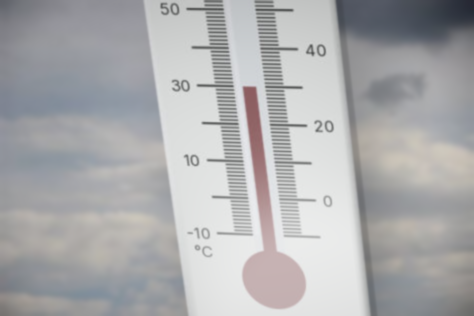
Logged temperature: 30 °C
